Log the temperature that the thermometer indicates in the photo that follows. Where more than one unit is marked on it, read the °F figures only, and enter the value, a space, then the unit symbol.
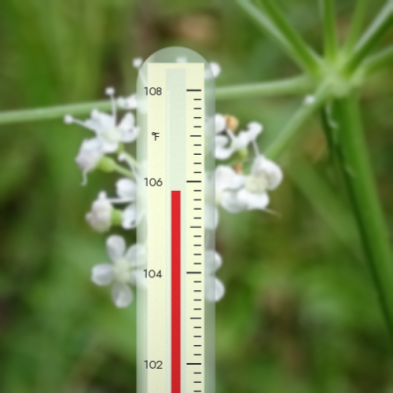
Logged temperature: 105.8 °F
